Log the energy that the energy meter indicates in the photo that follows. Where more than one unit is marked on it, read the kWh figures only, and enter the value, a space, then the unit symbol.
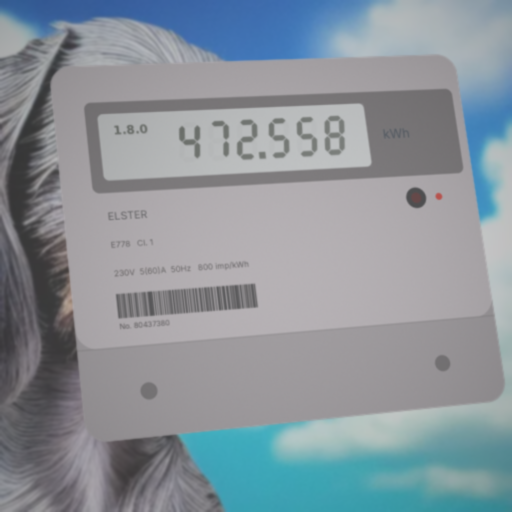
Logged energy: 472.558 kWh
